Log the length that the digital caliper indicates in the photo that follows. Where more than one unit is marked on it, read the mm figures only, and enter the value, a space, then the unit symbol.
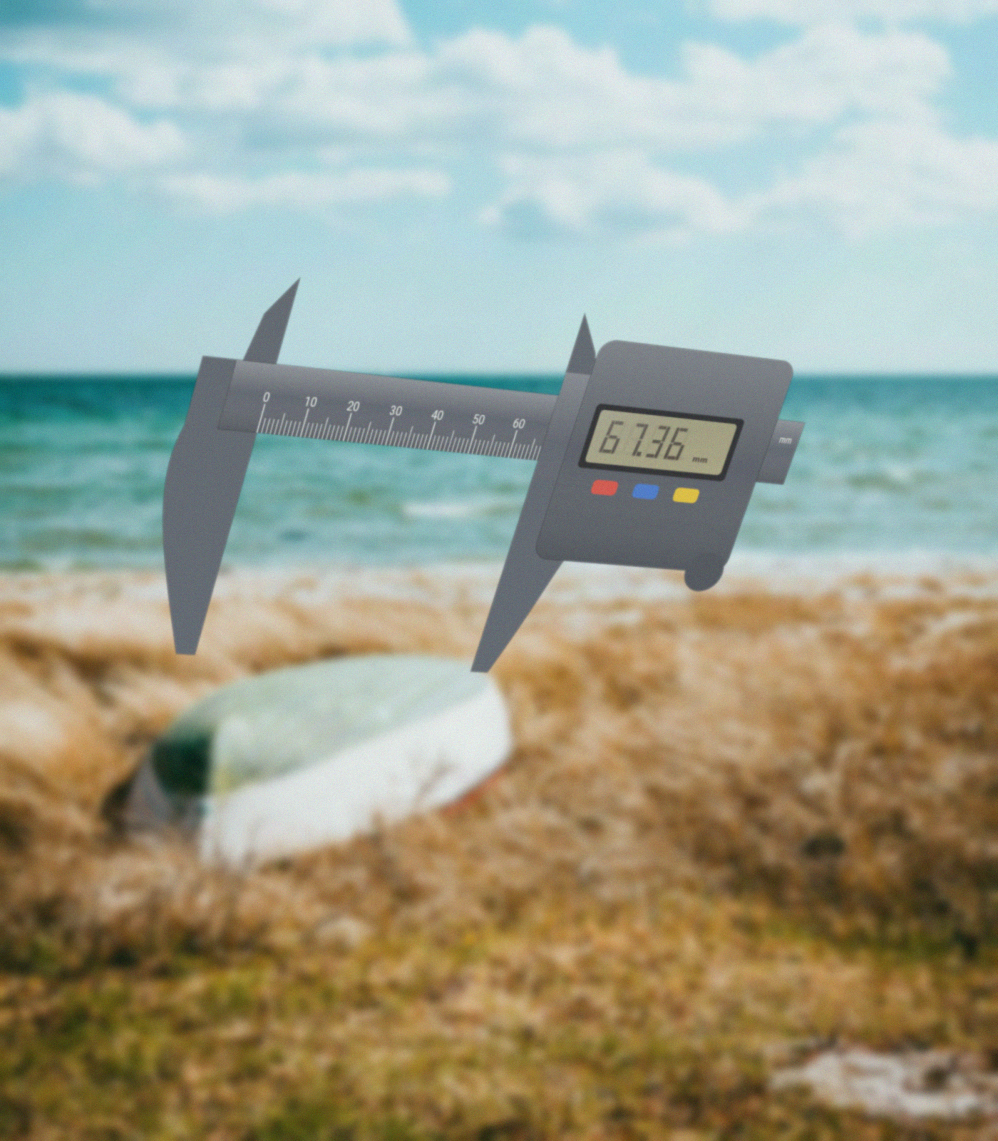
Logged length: 67.36 mm
